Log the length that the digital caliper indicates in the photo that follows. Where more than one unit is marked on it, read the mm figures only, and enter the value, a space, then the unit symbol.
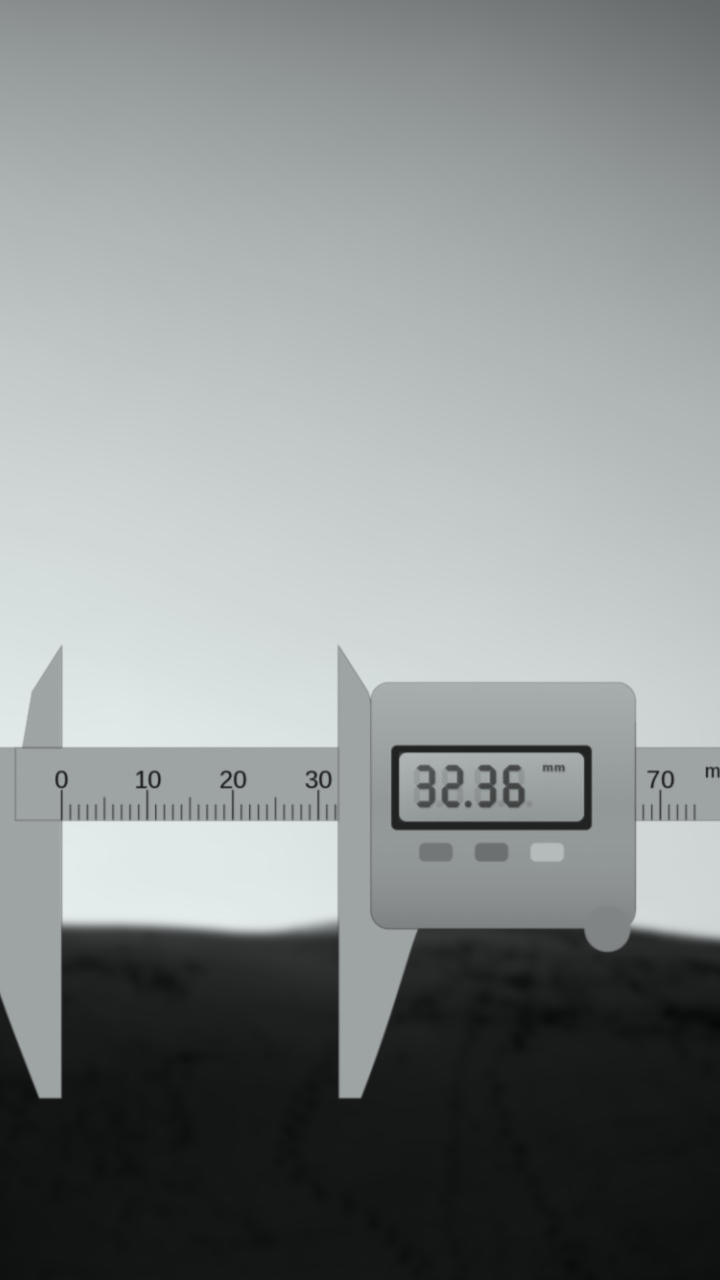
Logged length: 32.36 mm
